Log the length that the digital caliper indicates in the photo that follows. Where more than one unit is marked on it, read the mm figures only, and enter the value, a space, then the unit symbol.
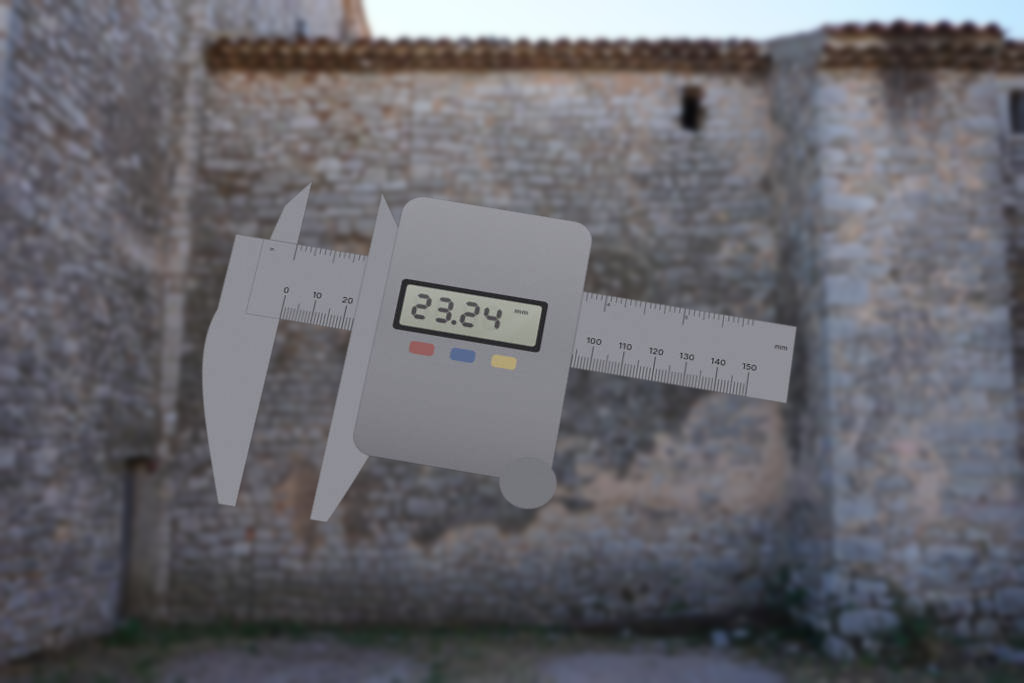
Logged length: 23.24 mm
